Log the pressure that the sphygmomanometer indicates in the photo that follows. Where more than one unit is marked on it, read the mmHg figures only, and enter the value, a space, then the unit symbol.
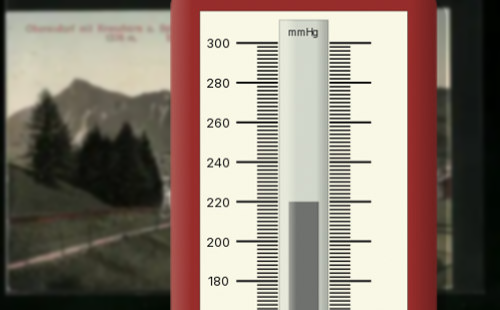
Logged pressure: 220 mmHg
